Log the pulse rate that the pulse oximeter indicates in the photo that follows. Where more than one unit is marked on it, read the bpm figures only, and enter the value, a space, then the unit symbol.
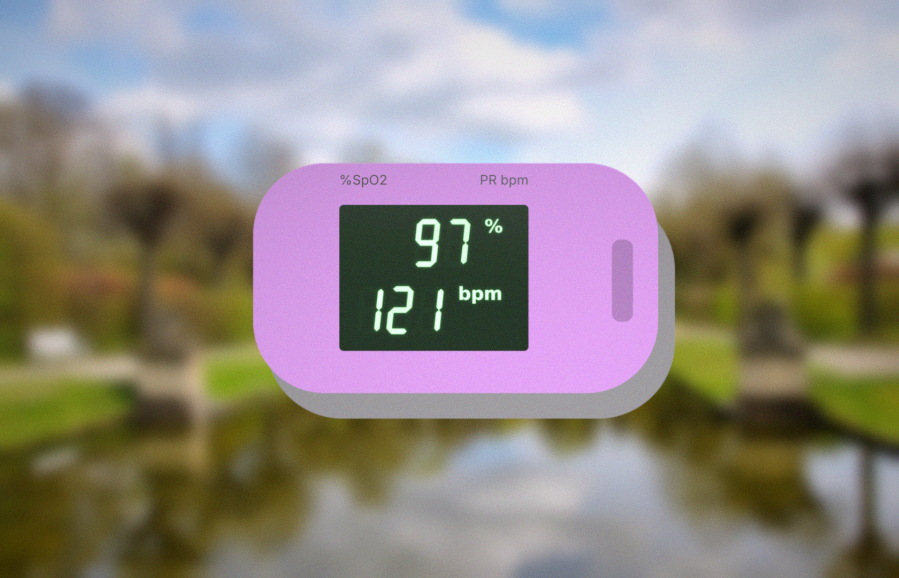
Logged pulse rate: 121 bpm
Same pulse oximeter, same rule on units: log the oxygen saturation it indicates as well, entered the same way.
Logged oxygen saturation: 97 %
